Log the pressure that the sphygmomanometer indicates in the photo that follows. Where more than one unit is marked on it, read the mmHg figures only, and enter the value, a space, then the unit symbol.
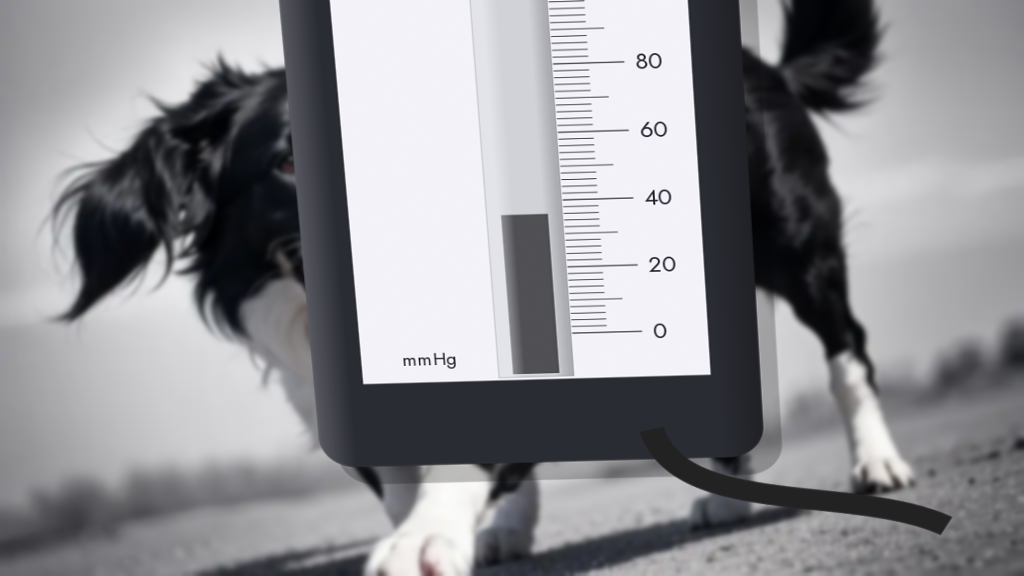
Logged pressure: 36 mmHg
